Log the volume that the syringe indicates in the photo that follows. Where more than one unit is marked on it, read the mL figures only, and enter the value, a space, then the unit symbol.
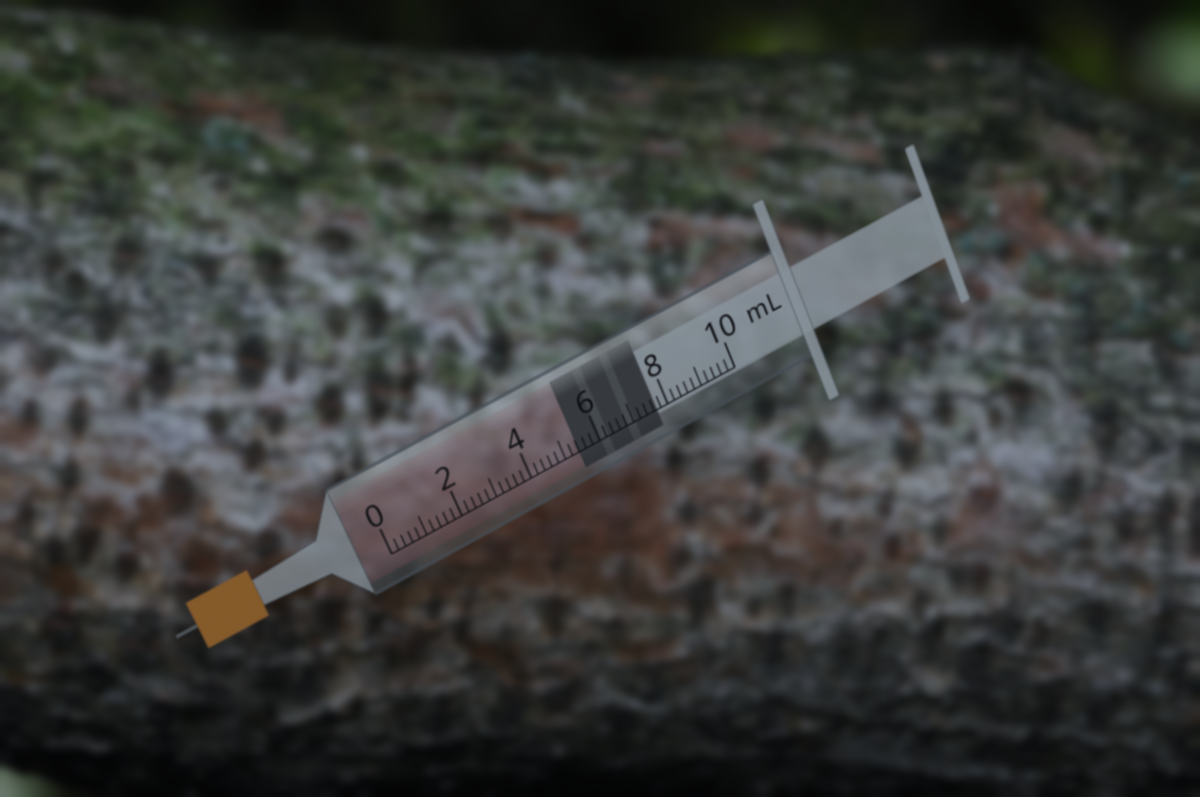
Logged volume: 5.4 mL
